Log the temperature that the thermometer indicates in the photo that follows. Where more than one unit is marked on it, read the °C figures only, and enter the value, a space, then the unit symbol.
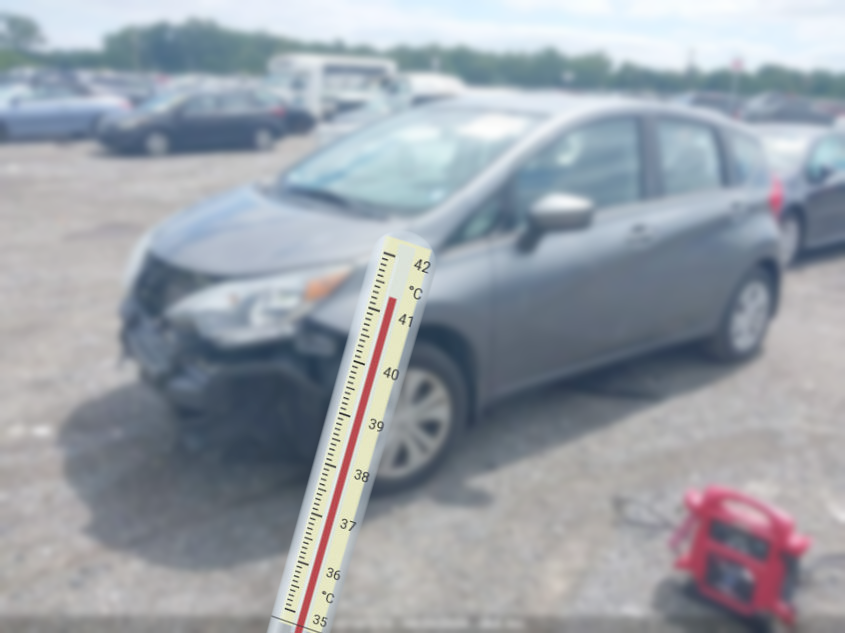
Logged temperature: 41.3 °C
